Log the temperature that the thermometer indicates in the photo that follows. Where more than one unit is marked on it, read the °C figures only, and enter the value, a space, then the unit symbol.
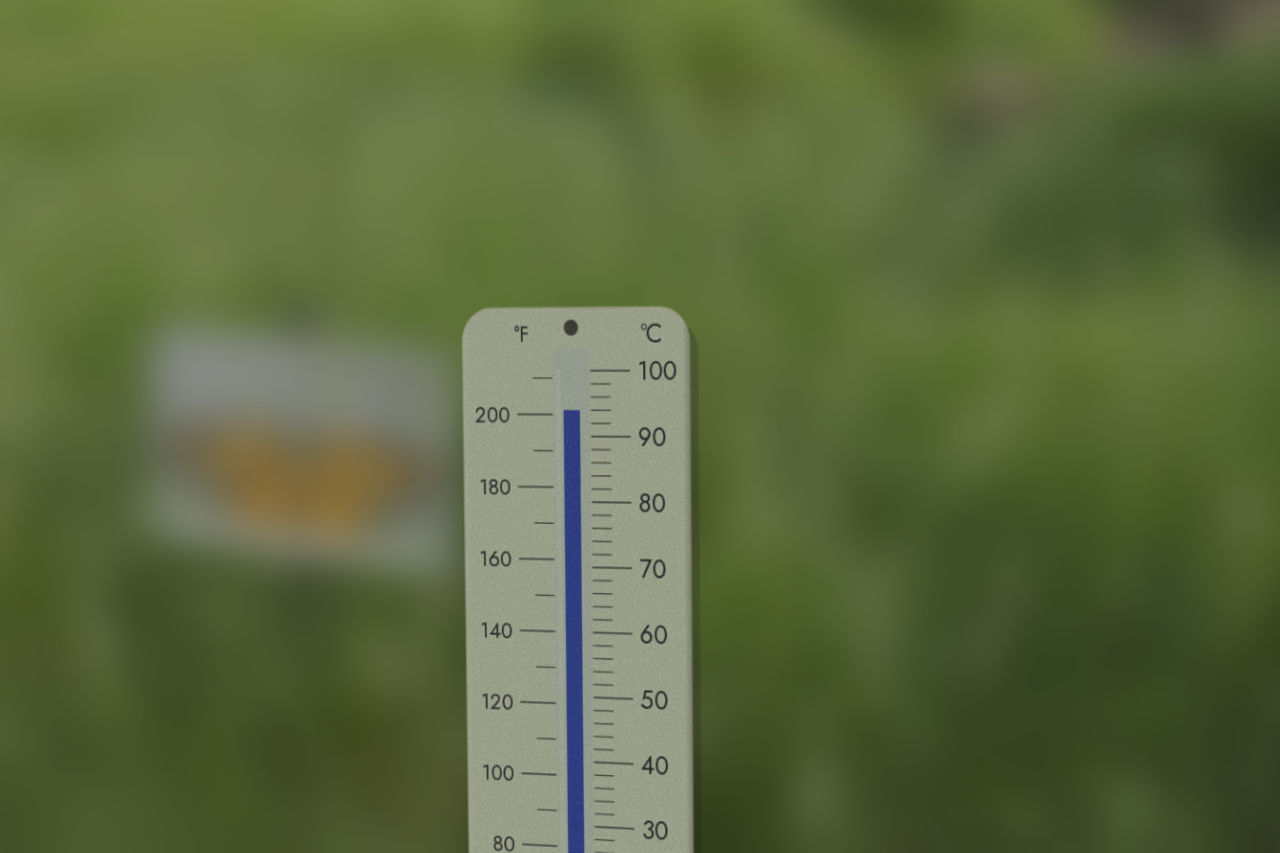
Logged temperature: 94 °C
